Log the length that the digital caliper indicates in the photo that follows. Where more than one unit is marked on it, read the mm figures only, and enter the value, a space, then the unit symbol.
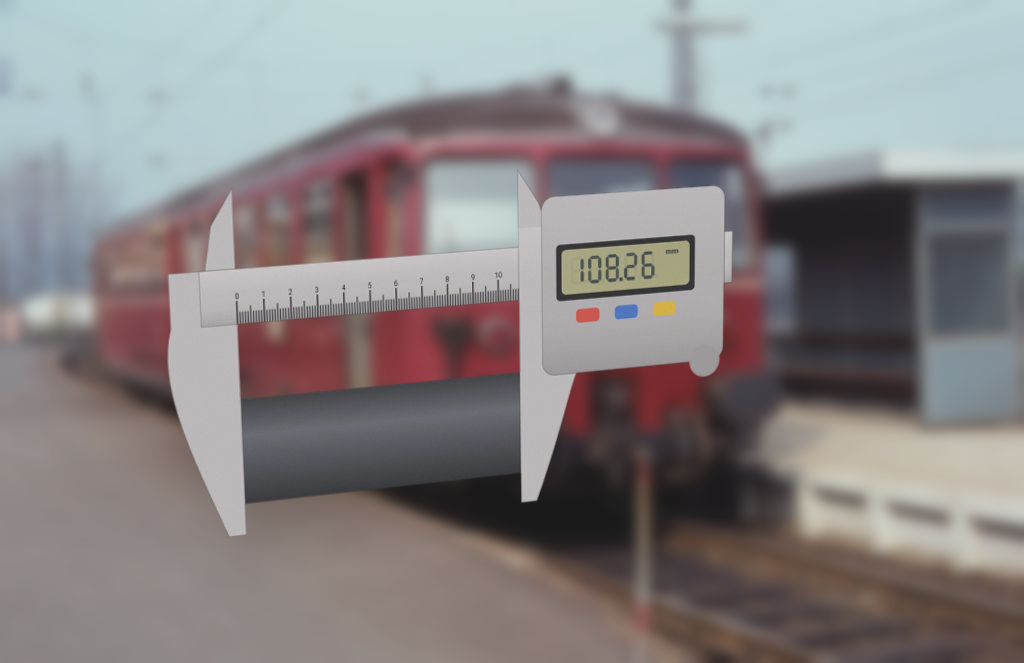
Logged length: 108.26 mm
